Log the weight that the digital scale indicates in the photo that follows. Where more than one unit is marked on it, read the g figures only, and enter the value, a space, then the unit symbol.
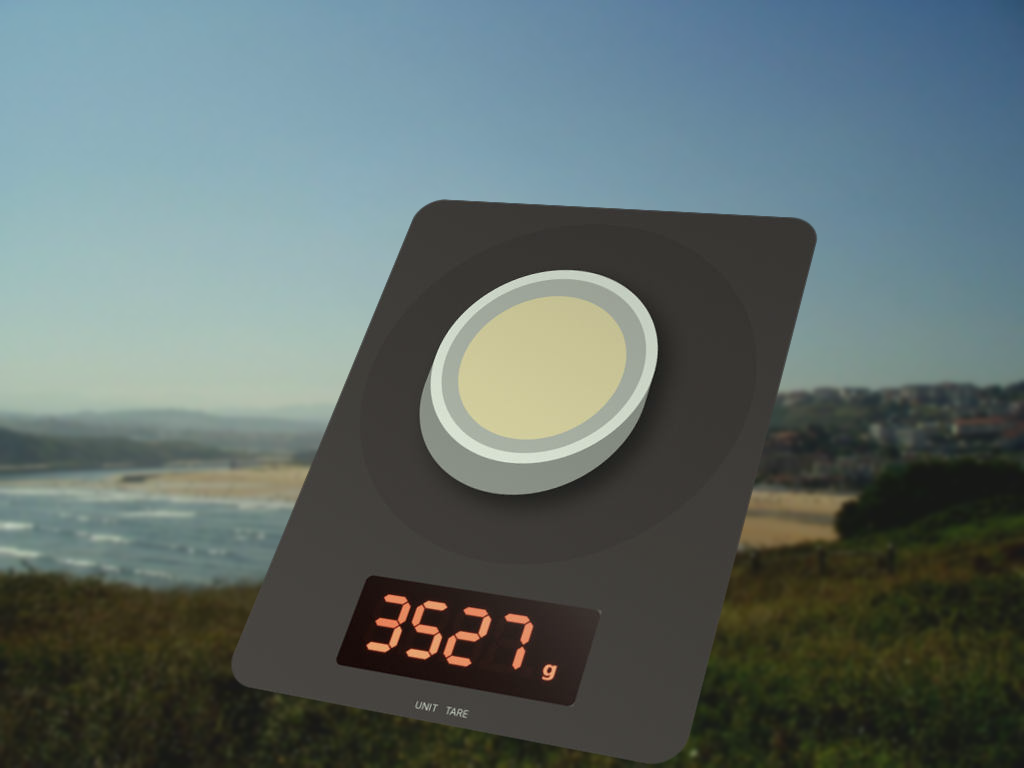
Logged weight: 3527 g
